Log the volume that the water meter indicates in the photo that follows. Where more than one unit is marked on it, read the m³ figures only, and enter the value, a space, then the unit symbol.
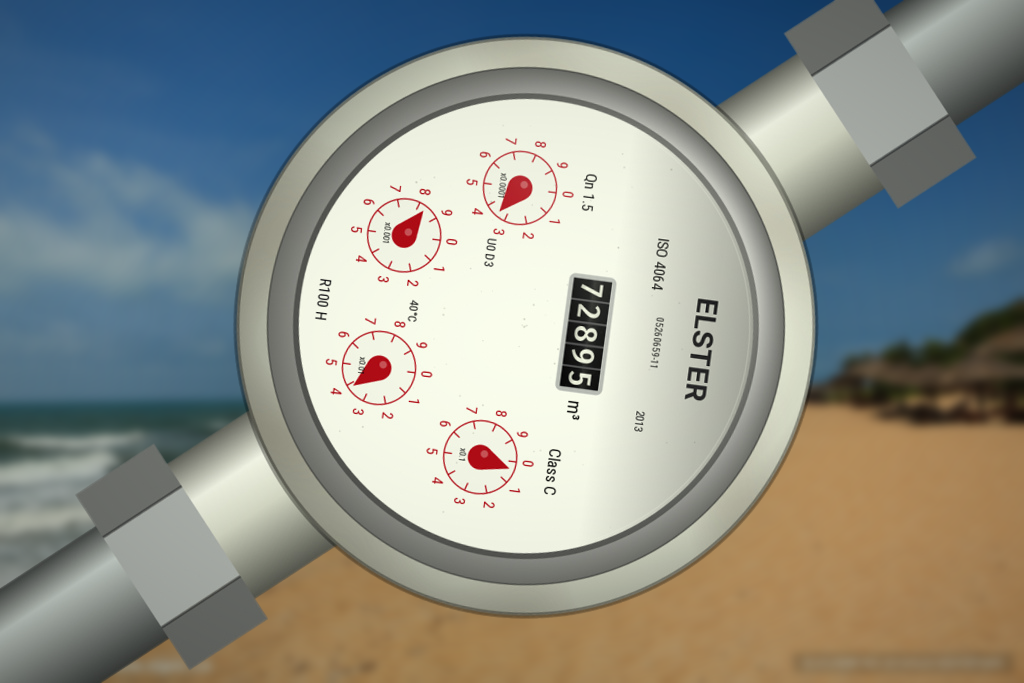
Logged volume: 72895.0383 m³
